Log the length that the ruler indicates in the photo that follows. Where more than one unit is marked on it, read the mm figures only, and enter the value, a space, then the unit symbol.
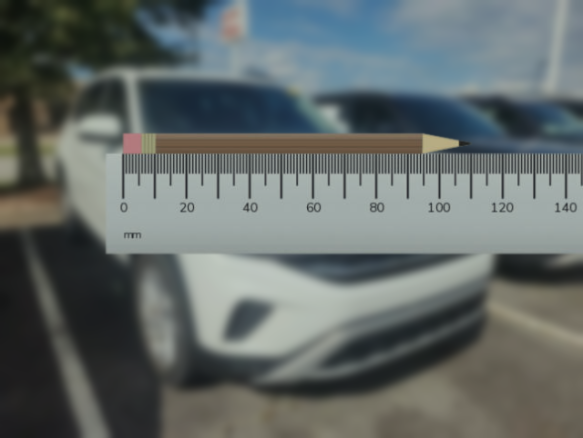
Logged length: 110 mm
